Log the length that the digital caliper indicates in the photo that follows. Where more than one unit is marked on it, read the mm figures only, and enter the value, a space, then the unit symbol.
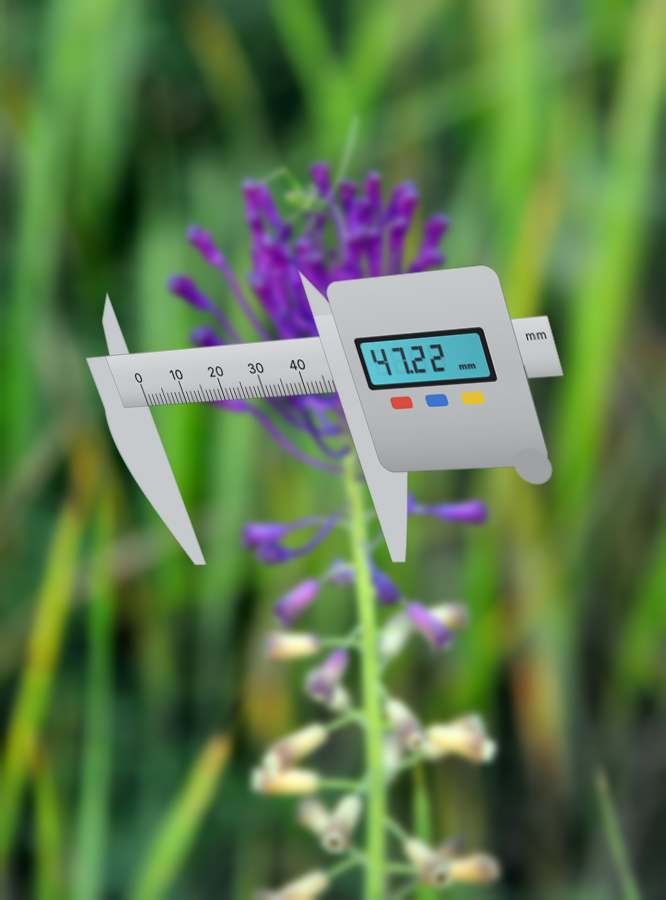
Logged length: 47.22 mm
